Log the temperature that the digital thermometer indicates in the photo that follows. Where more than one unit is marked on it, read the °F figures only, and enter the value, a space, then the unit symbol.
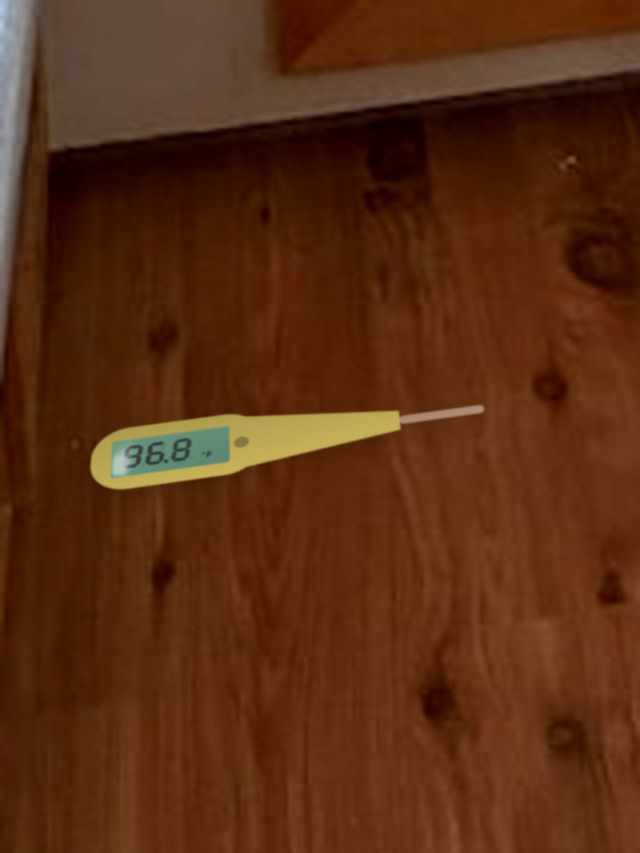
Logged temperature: 96.8 °F
